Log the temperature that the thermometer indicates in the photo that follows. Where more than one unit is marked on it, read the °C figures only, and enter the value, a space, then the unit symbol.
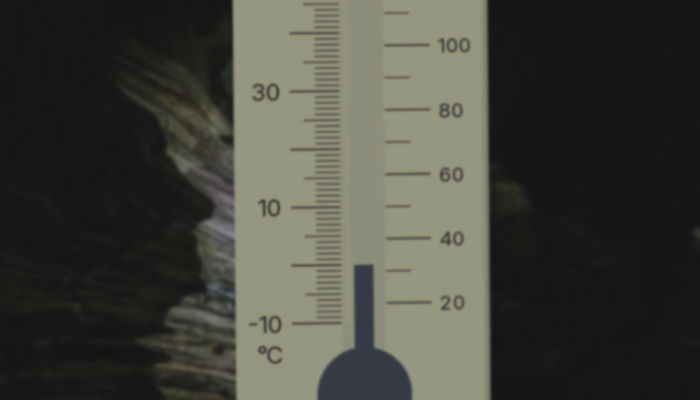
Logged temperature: 0 °C
